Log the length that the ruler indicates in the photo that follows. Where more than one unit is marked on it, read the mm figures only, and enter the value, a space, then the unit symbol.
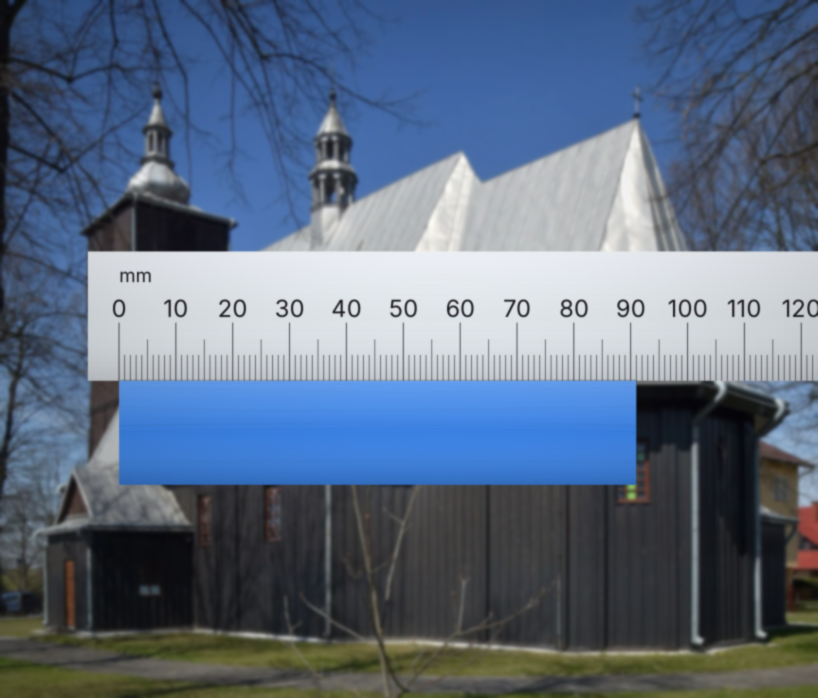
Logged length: 91 mm
